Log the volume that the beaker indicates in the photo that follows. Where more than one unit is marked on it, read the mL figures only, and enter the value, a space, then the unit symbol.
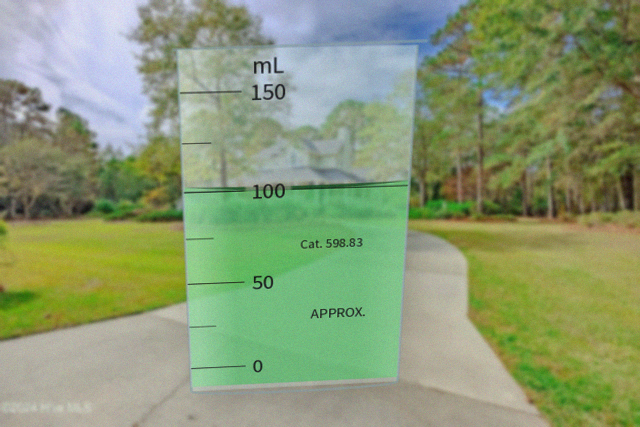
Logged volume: 100 mL
